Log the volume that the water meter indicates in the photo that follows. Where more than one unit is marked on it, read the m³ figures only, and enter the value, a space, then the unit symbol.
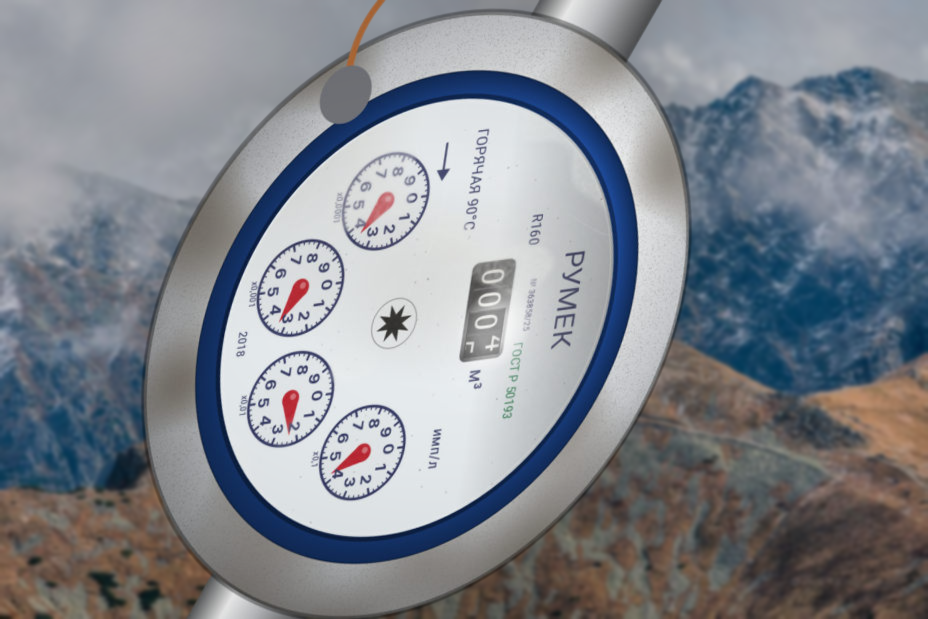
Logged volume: 4.4233 m³
